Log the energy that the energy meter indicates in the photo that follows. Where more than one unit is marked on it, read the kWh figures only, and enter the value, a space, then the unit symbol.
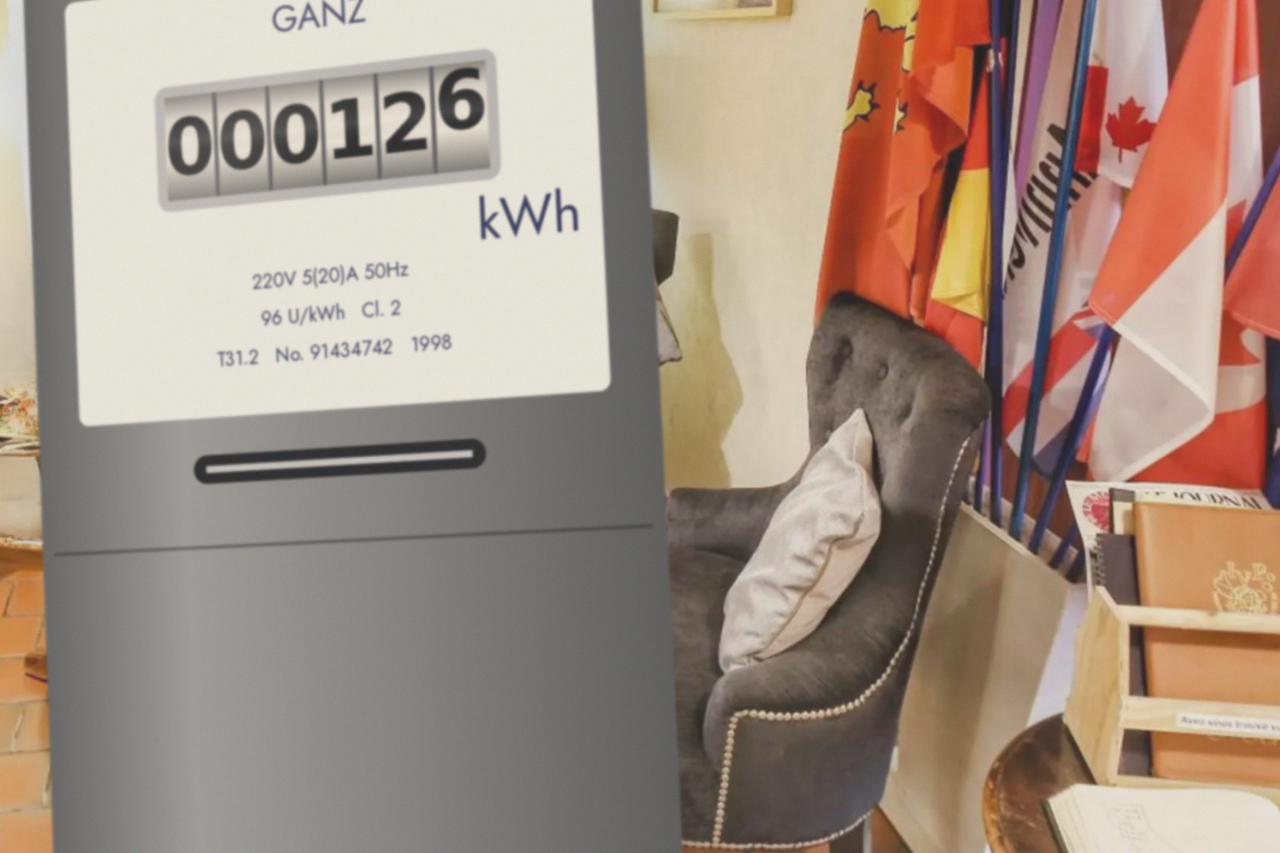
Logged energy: 126 kWh
